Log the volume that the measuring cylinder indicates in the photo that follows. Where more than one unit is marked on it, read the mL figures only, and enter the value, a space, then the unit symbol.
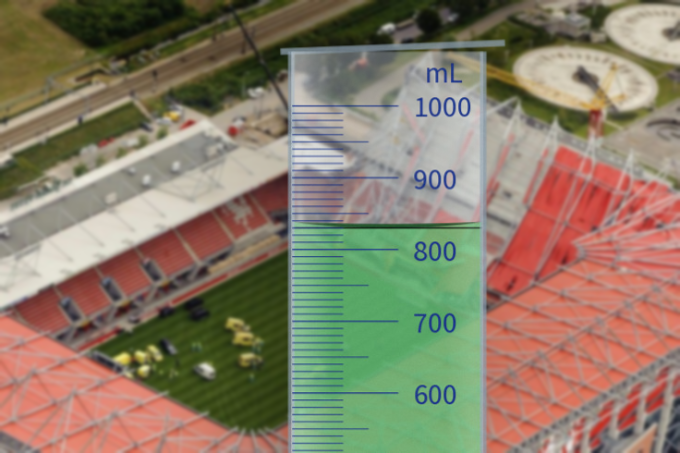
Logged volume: 830 mL
